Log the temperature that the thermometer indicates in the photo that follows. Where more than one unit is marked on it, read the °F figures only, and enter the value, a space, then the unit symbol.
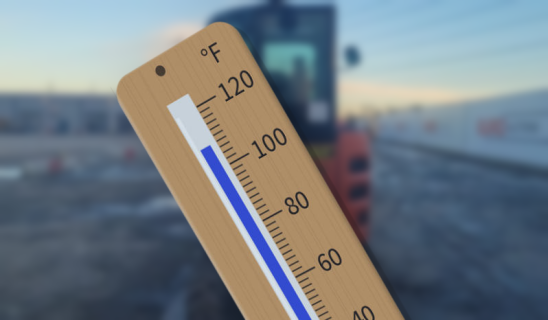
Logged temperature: 108 °F
